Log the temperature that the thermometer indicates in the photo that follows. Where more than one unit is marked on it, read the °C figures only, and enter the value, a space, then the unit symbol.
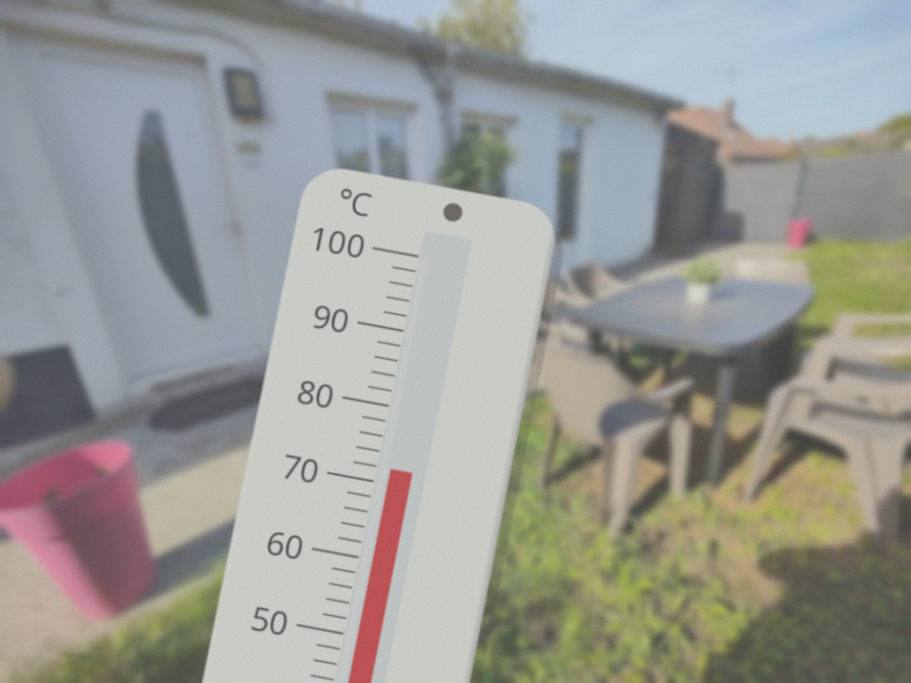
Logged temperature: 72 °C
